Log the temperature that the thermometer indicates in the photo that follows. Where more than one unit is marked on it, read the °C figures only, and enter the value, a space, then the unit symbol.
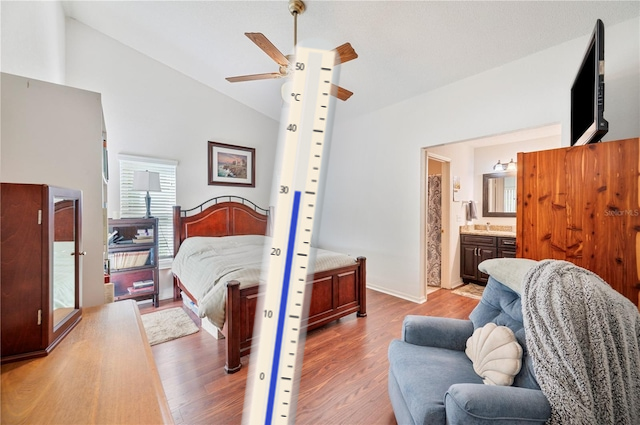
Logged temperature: 30 °C
